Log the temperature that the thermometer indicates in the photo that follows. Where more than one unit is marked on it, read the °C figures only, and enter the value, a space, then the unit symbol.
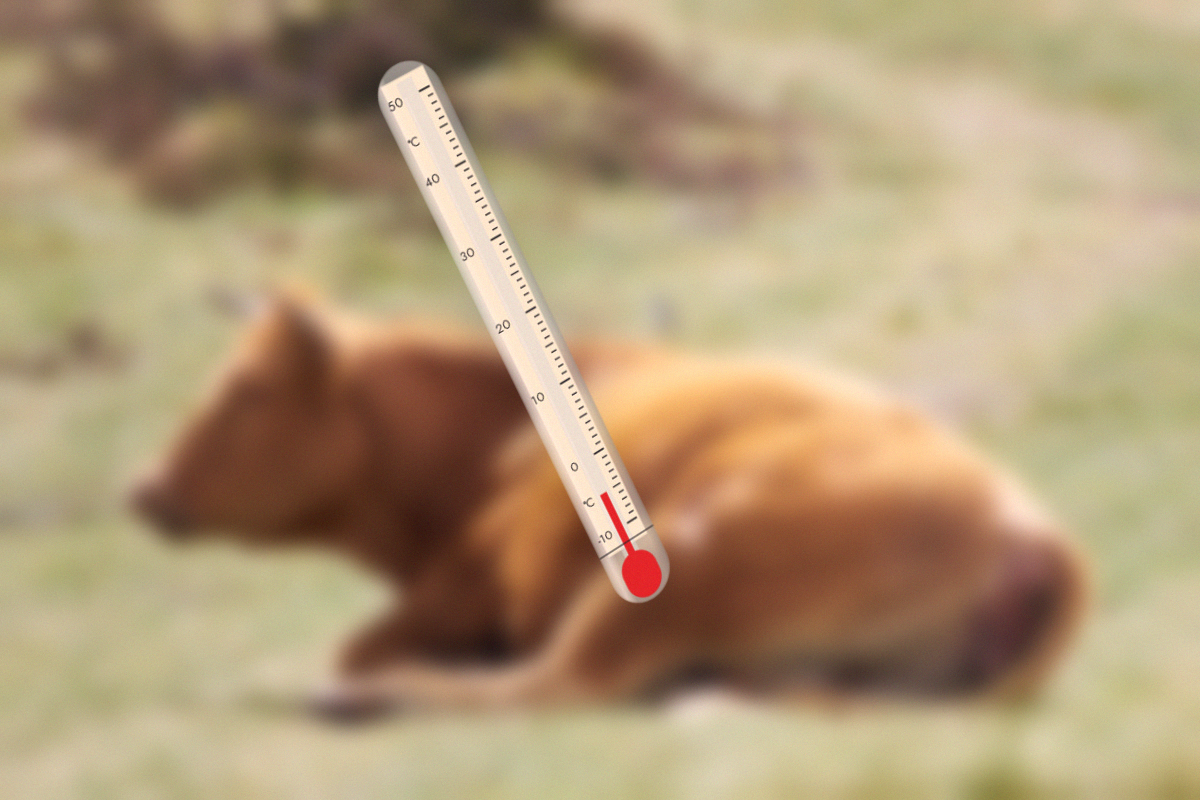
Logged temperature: -5 °C
